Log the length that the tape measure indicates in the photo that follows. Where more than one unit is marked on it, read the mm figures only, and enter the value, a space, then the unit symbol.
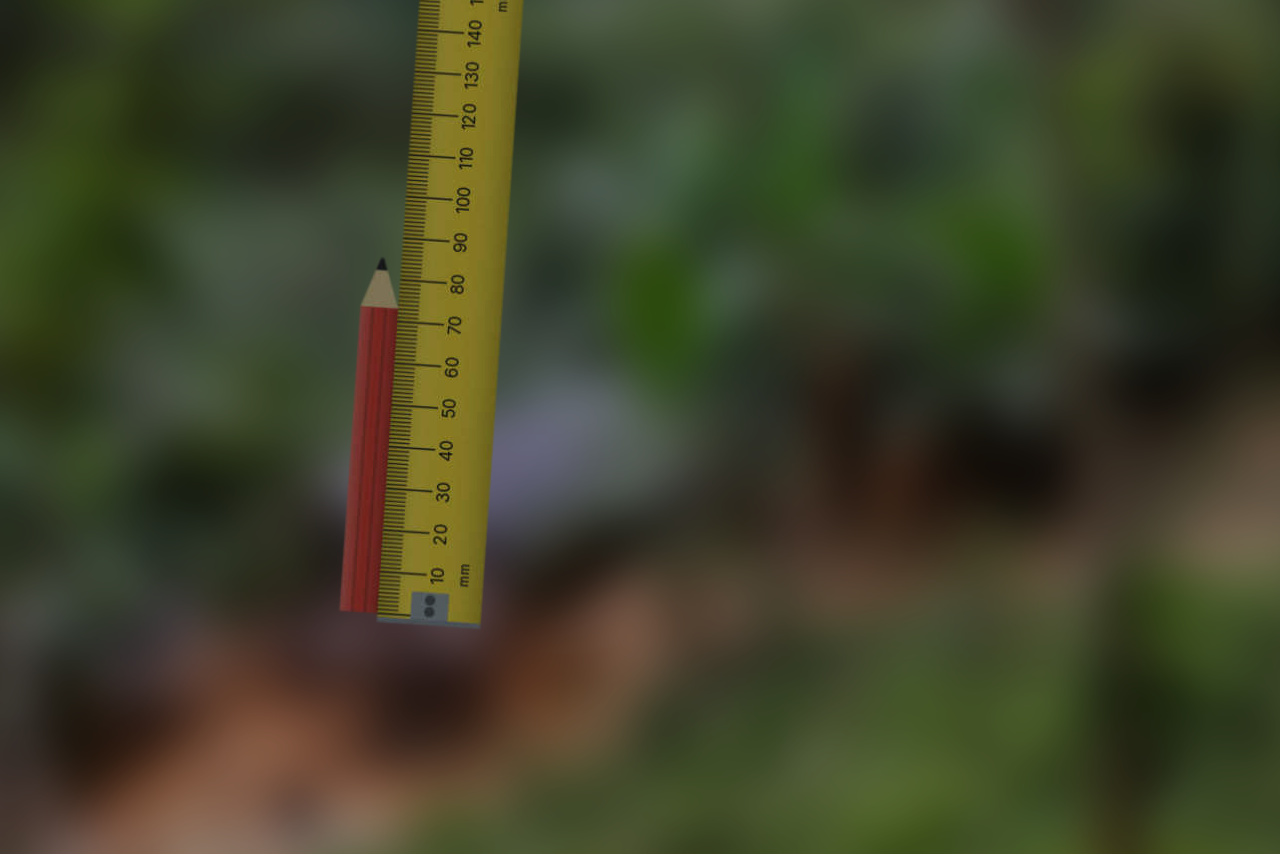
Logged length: 85 mm
